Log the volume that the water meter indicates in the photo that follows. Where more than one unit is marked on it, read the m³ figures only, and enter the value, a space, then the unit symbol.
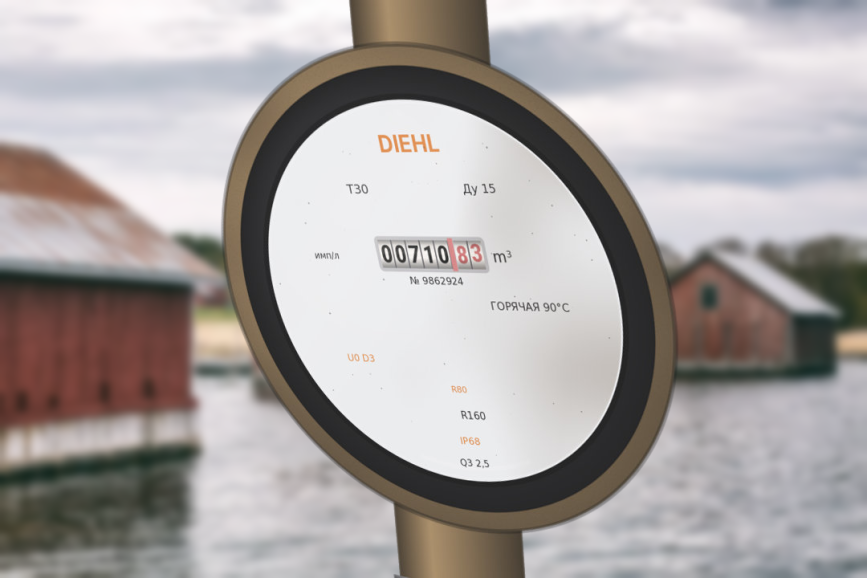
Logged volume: 710.83 m³
